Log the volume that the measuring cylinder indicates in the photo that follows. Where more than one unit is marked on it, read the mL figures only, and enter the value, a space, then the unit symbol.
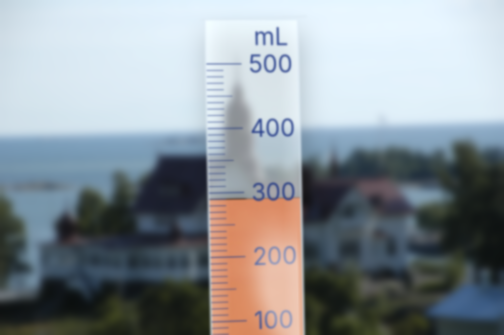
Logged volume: 290 mL
